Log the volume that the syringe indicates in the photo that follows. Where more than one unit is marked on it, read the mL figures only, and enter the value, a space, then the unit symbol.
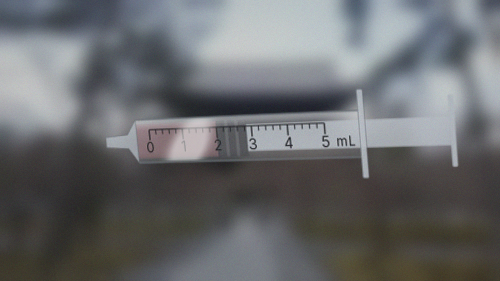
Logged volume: 2 mL
